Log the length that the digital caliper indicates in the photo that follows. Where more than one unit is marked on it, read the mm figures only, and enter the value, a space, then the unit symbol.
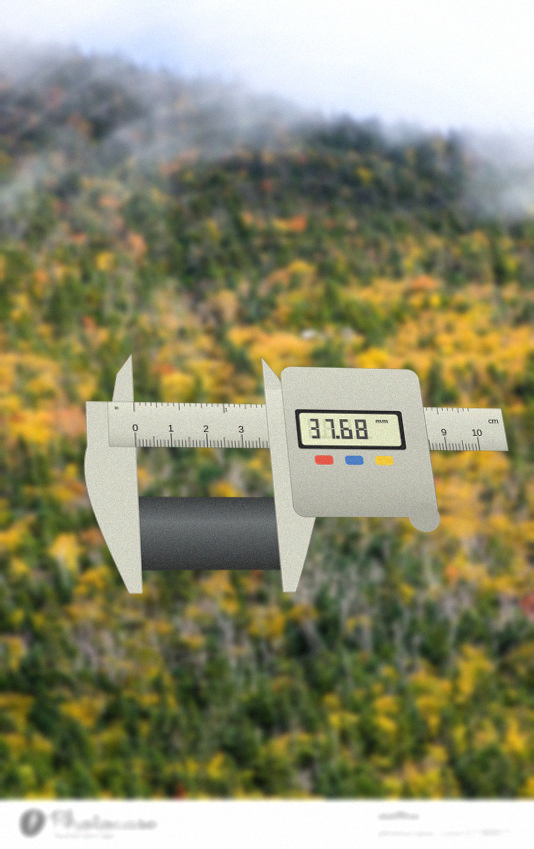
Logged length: 37.68 mm
